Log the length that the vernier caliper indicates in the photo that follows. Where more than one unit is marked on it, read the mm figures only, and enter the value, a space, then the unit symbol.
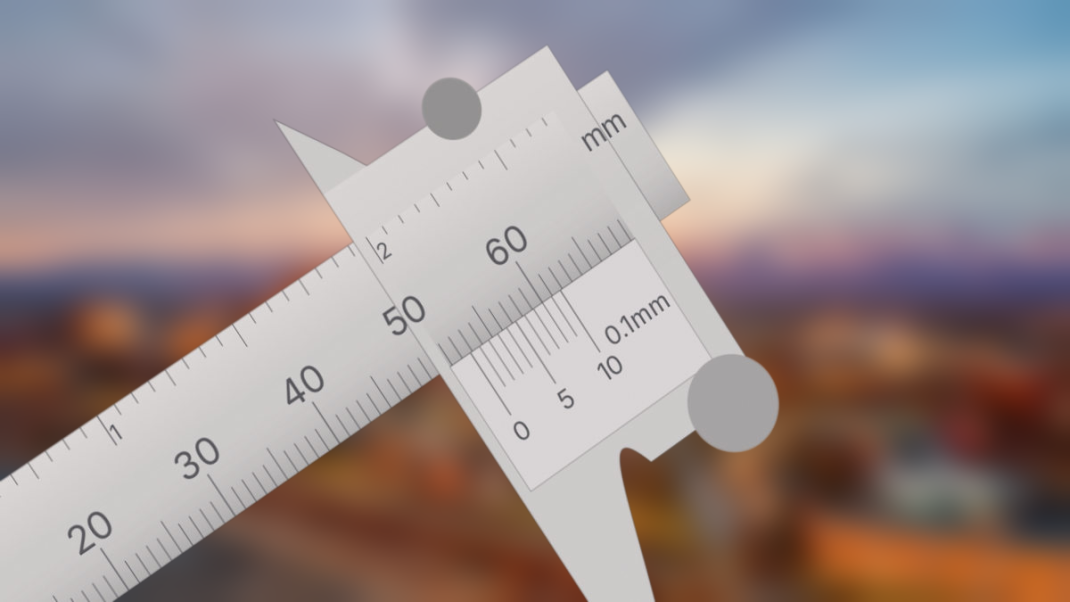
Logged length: 52.8 mm
